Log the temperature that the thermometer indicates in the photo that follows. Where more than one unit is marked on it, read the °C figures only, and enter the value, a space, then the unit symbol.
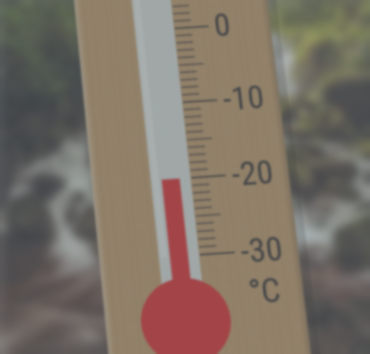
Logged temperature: -20 °C
